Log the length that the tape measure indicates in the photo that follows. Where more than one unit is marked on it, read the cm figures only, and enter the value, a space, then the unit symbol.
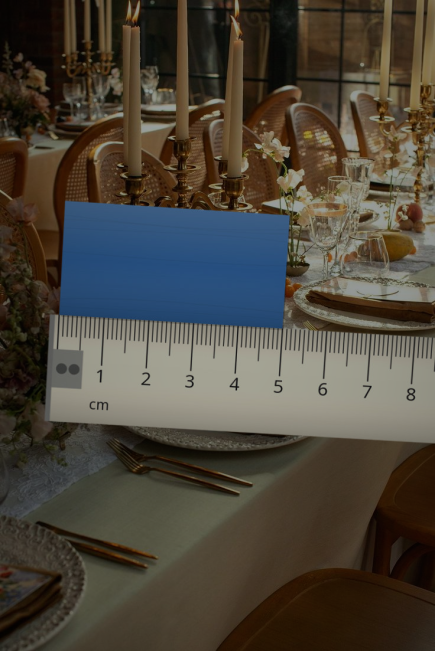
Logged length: 5 cm
